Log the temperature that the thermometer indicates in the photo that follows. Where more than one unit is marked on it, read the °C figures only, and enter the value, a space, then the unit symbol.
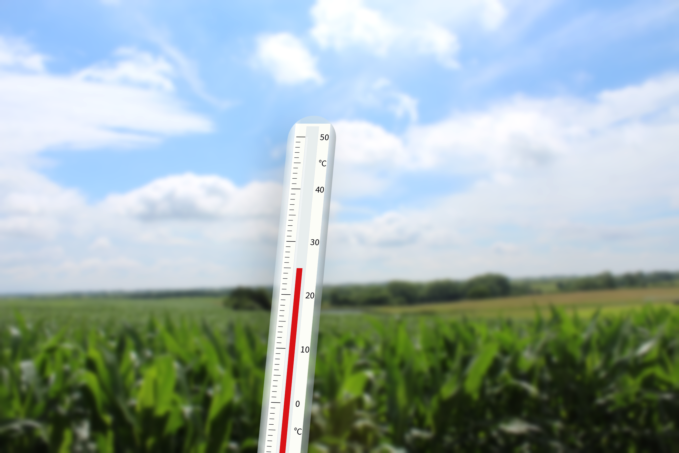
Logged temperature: 25 °C
